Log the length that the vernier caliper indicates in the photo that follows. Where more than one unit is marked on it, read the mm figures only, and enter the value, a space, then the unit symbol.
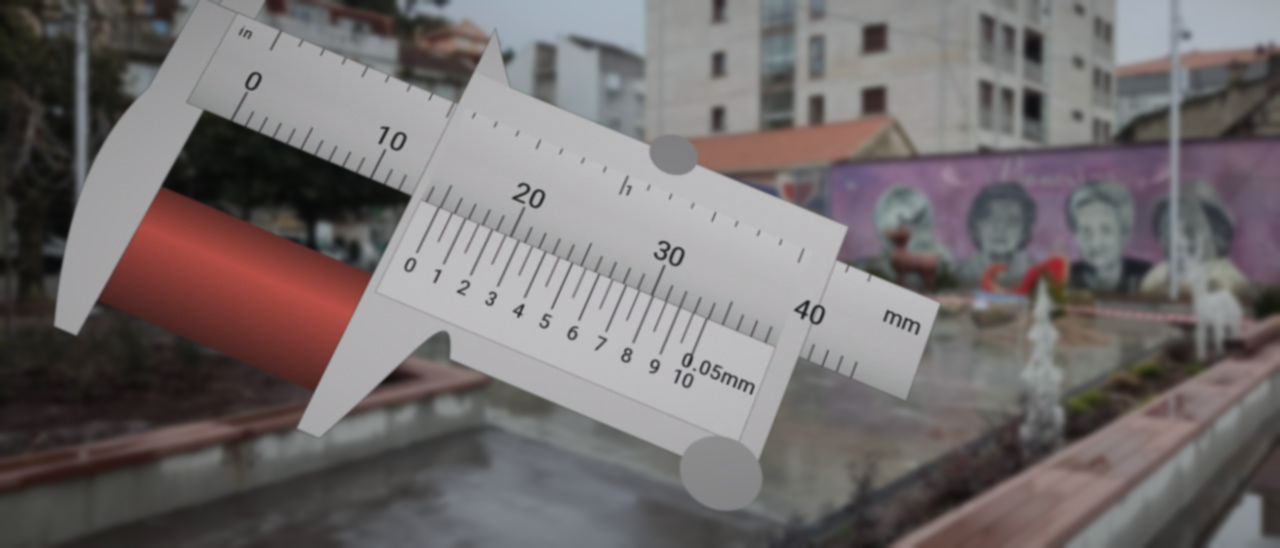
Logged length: 14.9 mm
